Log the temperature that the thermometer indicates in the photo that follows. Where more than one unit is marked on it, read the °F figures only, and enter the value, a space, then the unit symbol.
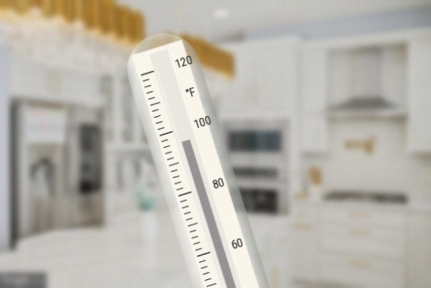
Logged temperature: 96 °F
